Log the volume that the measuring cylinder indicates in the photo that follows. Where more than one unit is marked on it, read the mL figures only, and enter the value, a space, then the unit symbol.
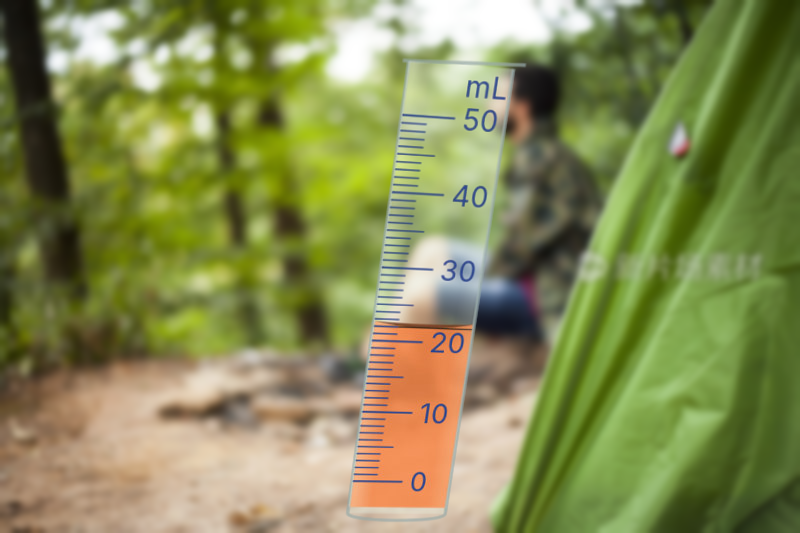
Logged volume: 22 mL
